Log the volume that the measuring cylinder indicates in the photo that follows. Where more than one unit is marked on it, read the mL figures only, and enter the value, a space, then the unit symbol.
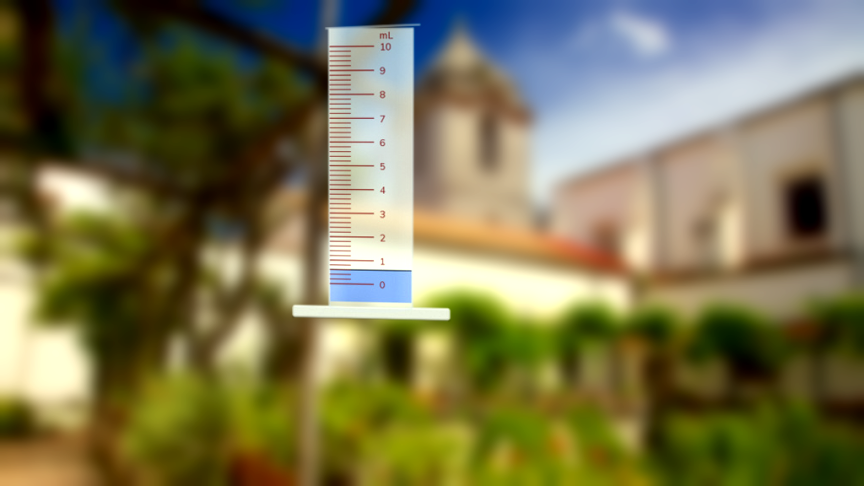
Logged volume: 0.6 mL
